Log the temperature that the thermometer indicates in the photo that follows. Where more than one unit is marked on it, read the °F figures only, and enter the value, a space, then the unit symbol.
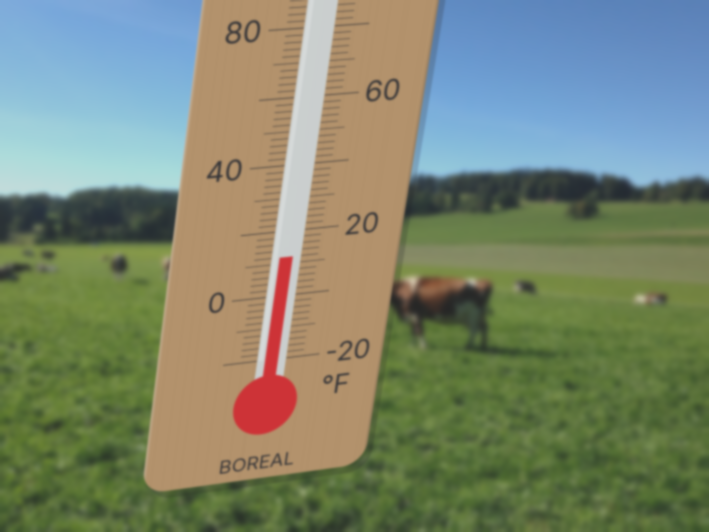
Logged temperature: 12 °F
